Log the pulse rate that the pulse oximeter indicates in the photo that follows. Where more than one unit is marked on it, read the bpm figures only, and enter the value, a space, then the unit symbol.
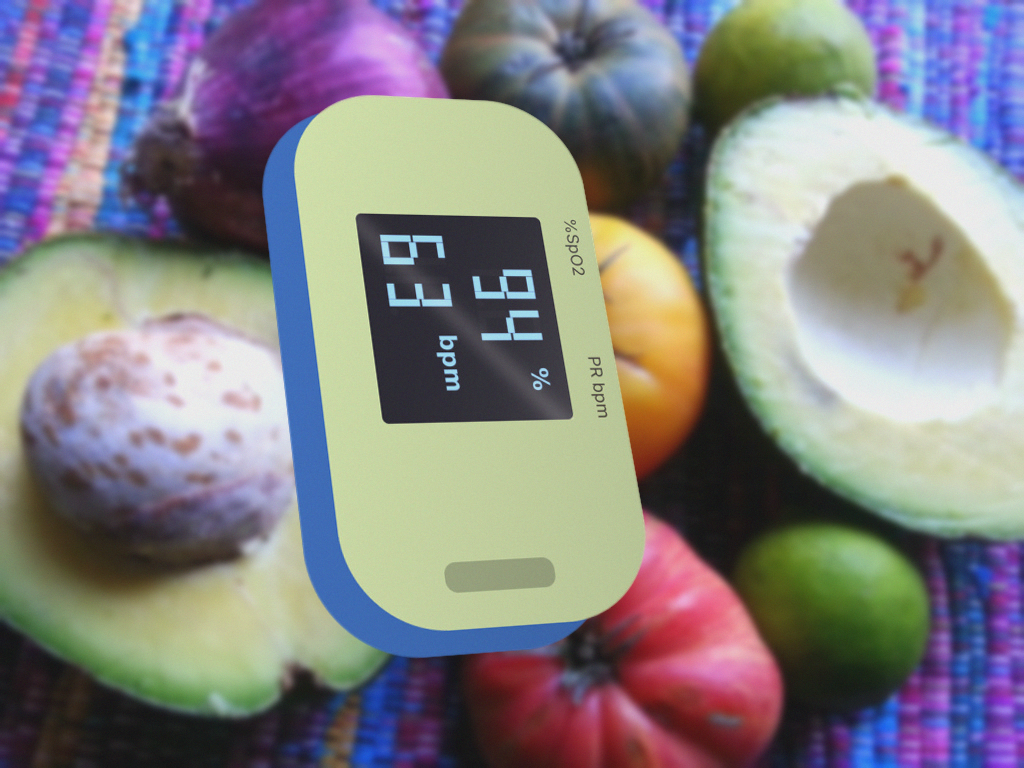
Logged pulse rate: 63 bpm
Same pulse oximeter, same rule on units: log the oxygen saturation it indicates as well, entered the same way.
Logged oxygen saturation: 94 %
